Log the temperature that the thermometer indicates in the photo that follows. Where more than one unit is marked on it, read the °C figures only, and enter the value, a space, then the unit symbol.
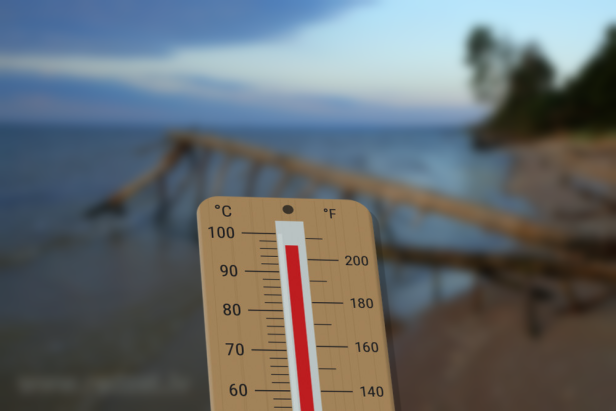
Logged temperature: 97 °C
